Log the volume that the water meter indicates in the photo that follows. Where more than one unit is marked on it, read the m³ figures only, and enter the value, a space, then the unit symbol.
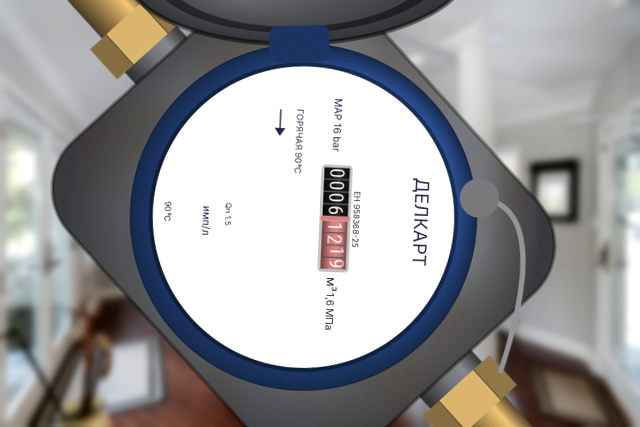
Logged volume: 6.1219 m³
